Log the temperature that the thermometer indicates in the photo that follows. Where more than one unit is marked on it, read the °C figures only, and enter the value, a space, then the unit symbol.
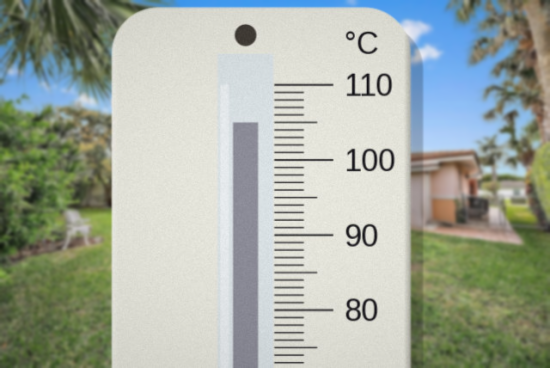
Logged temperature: 105 °C
